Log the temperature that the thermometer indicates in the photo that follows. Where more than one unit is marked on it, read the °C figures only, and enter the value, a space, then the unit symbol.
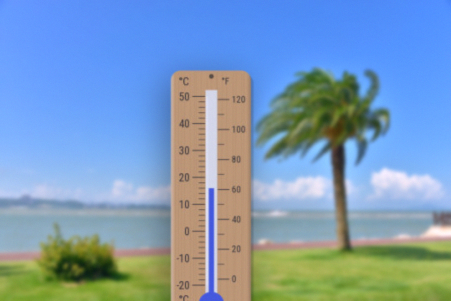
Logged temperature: 16 °C
